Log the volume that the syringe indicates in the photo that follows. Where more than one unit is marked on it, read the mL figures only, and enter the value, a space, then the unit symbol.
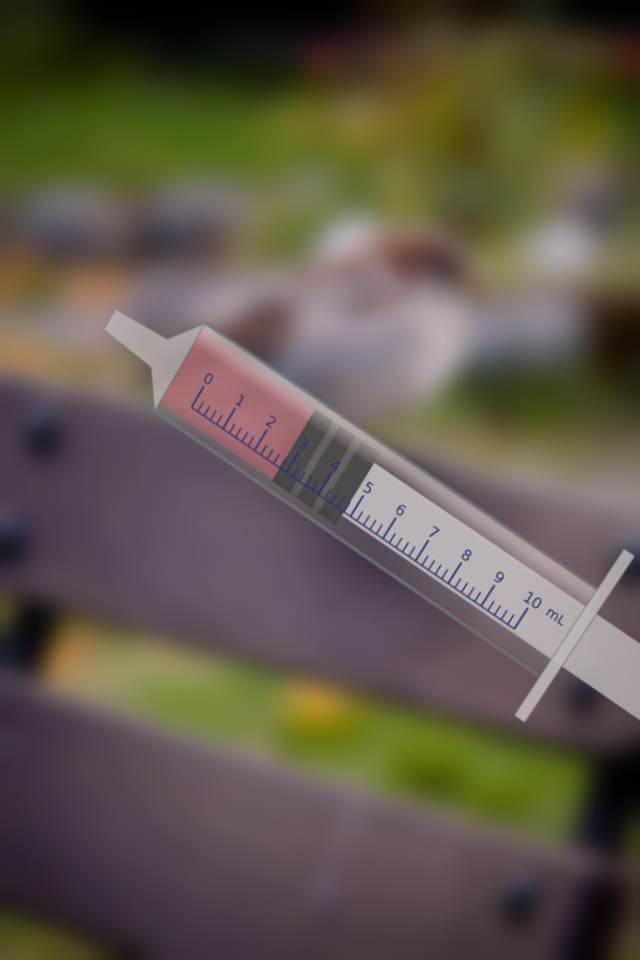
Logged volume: 2.8 mL
